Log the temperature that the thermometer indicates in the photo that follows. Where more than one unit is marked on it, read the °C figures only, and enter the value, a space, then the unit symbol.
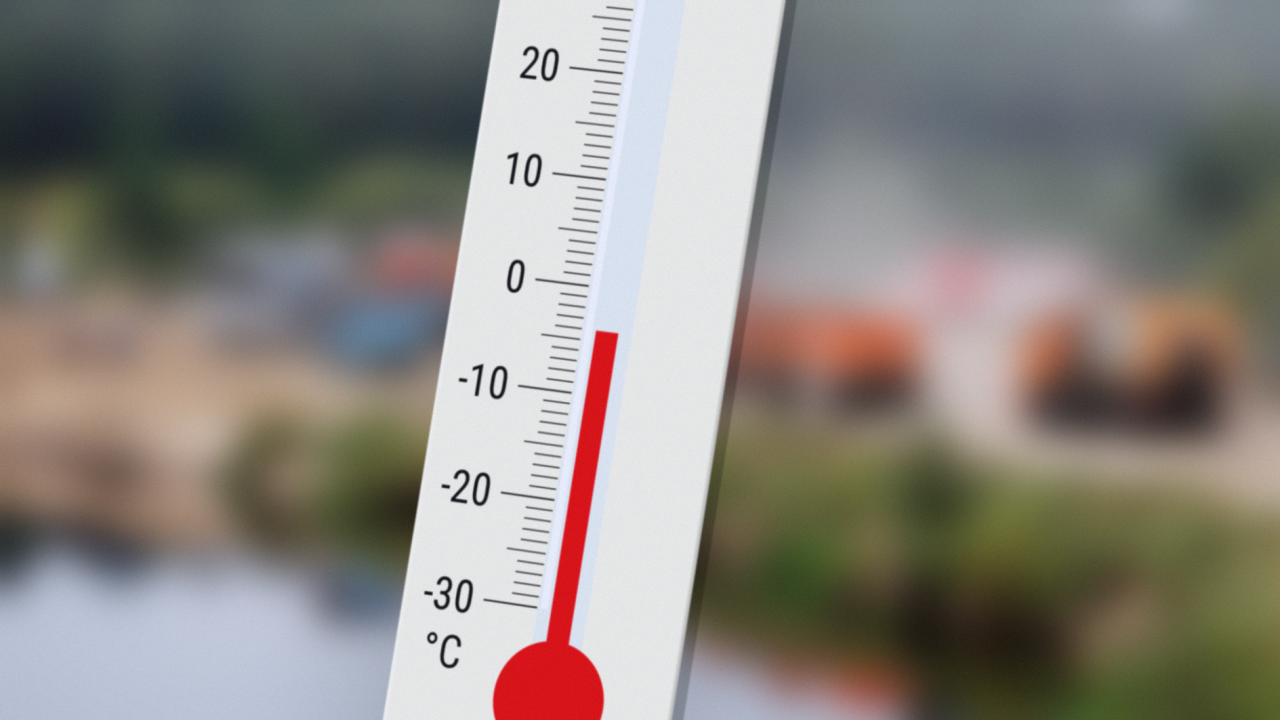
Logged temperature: -4 °C
